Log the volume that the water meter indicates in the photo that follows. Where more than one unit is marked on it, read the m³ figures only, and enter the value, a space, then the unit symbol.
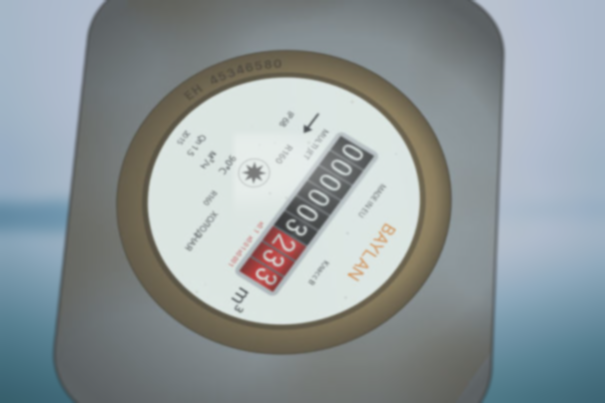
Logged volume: 3.233 m³
